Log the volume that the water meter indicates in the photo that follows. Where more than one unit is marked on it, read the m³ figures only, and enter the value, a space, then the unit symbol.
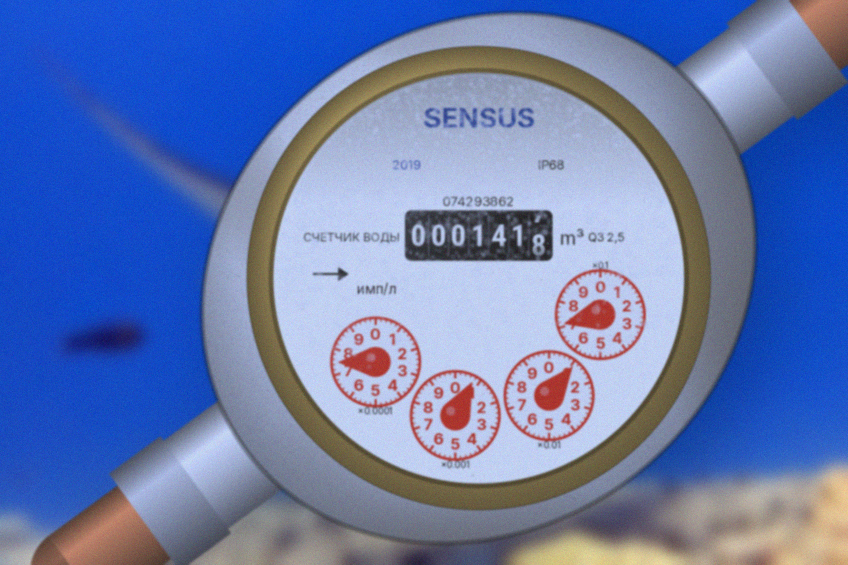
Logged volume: 1417.7107 m³
